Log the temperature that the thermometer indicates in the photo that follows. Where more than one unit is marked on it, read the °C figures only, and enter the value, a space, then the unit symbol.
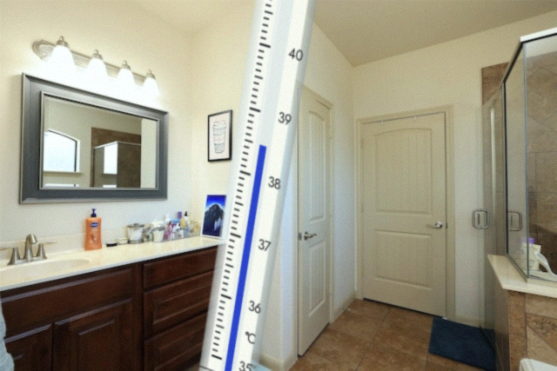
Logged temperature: 38.5 °C
